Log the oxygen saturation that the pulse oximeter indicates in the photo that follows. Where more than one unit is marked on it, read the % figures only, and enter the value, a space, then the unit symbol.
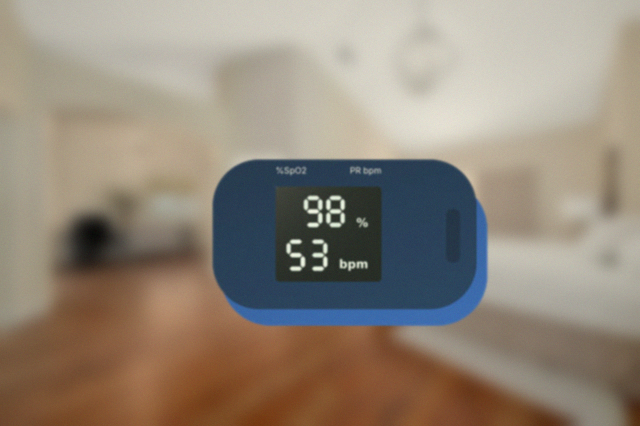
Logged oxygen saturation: 98 %
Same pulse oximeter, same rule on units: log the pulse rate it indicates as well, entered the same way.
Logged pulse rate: 53 bpm
